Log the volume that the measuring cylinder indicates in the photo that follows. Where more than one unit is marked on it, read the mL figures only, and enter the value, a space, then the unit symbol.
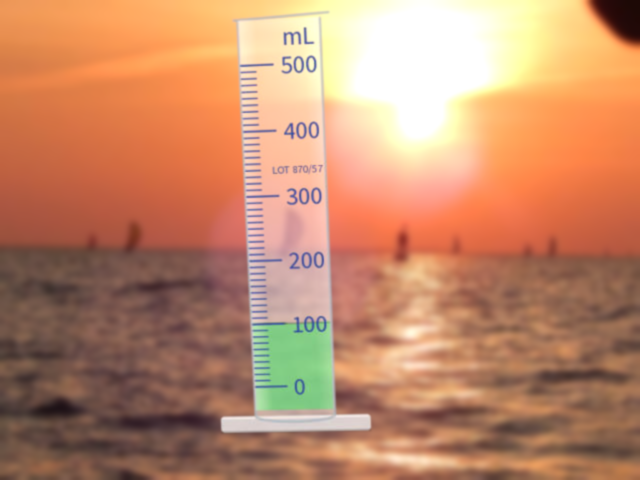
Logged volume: 100 mL
